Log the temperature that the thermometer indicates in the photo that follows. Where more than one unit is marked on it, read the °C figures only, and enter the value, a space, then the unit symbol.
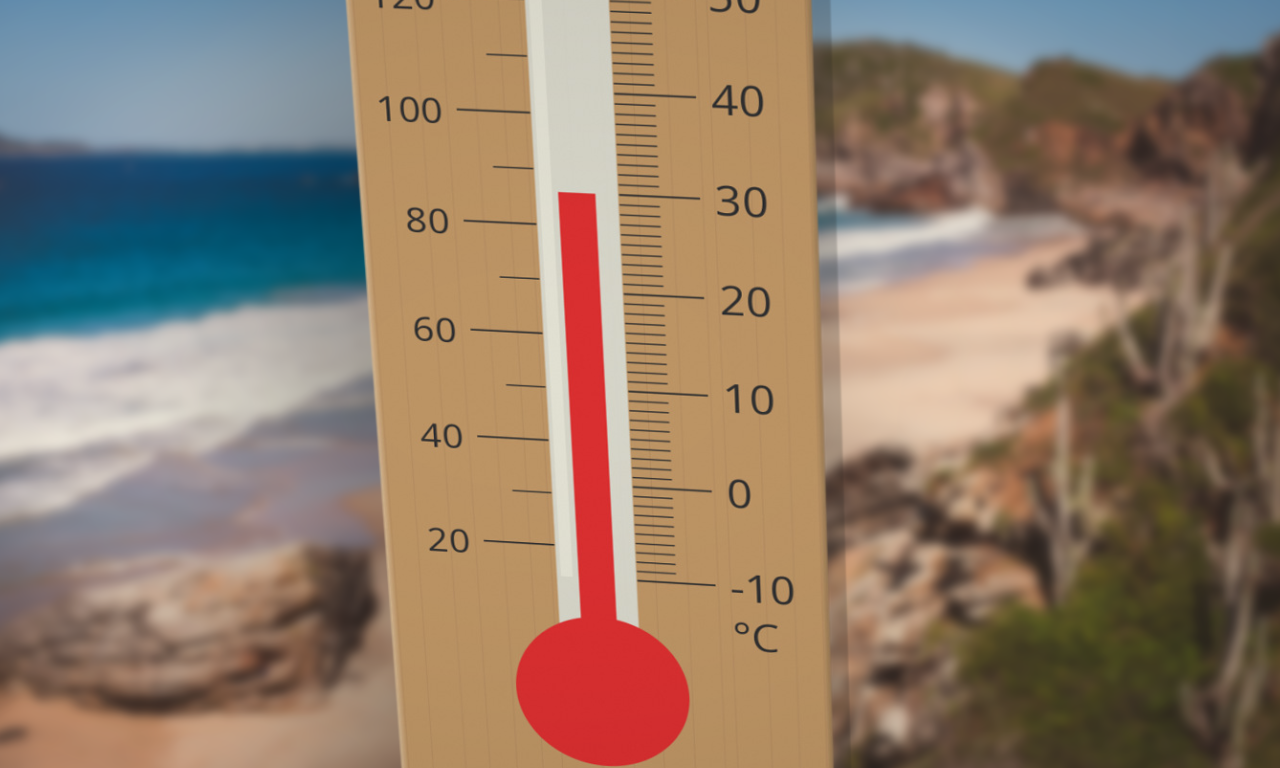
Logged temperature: 30 °C
